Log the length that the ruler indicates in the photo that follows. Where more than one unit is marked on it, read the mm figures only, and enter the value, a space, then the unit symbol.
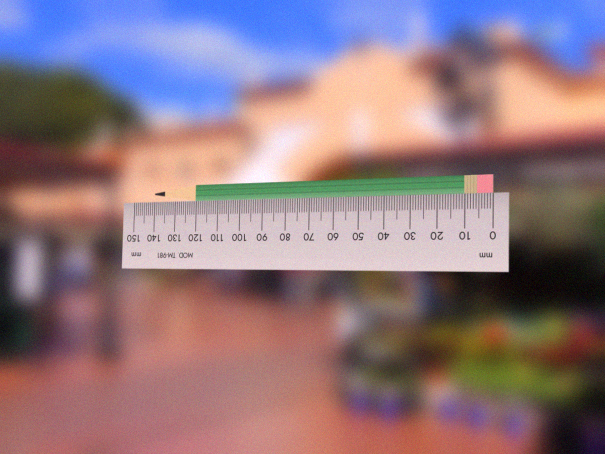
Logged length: 140 mm
